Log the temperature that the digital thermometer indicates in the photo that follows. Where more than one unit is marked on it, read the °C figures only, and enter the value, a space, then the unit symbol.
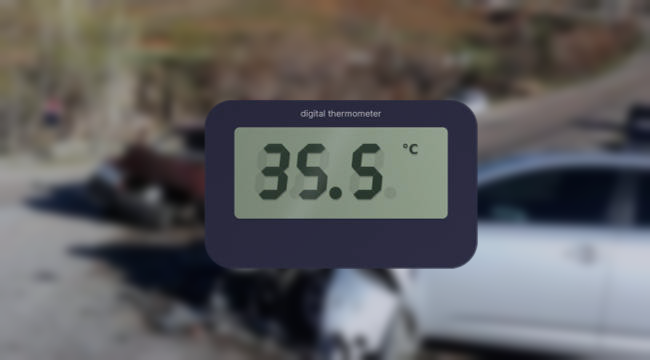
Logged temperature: 35.5 °C
